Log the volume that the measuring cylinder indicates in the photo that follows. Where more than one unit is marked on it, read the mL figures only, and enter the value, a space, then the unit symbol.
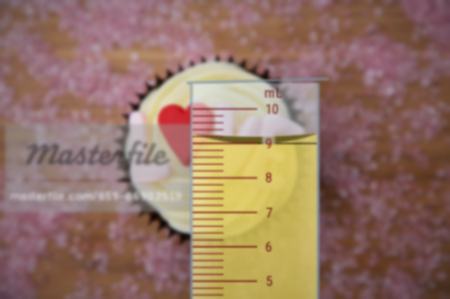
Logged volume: 9 mL
